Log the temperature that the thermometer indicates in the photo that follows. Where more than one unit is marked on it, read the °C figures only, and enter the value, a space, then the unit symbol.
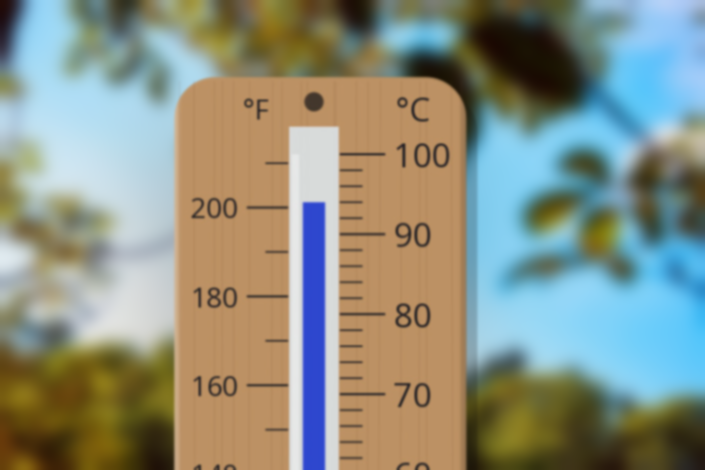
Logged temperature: 94 °C
